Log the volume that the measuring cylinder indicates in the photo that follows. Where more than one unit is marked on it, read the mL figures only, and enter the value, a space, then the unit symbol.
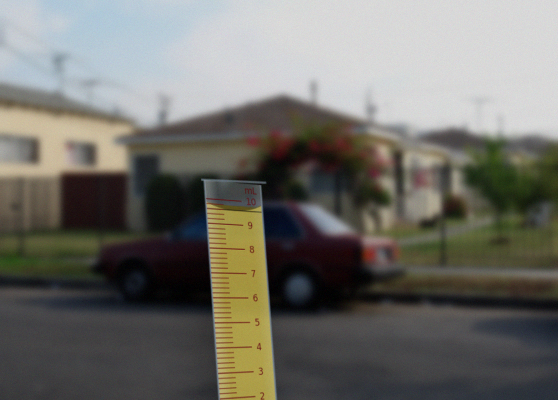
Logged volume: 9.6 mL
